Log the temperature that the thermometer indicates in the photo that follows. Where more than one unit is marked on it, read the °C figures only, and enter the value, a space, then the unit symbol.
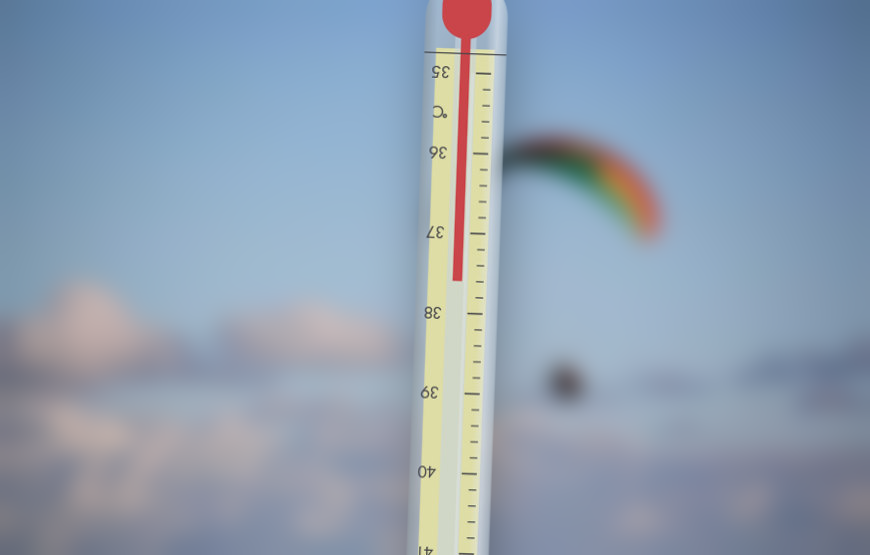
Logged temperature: 37.6 °C
